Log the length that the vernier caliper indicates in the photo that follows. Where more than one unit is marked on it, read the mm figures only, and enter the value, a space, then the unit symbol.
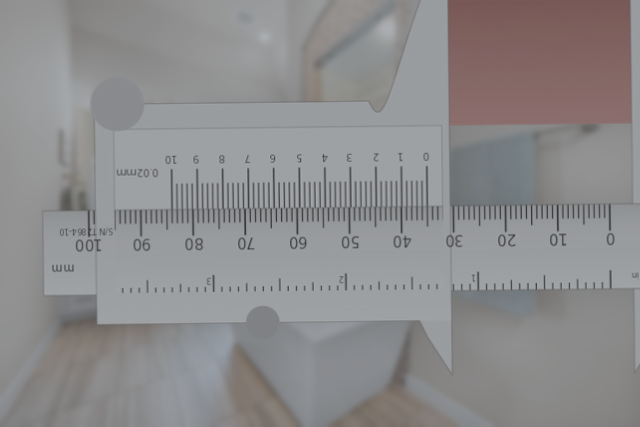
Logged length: 35.0 mm
